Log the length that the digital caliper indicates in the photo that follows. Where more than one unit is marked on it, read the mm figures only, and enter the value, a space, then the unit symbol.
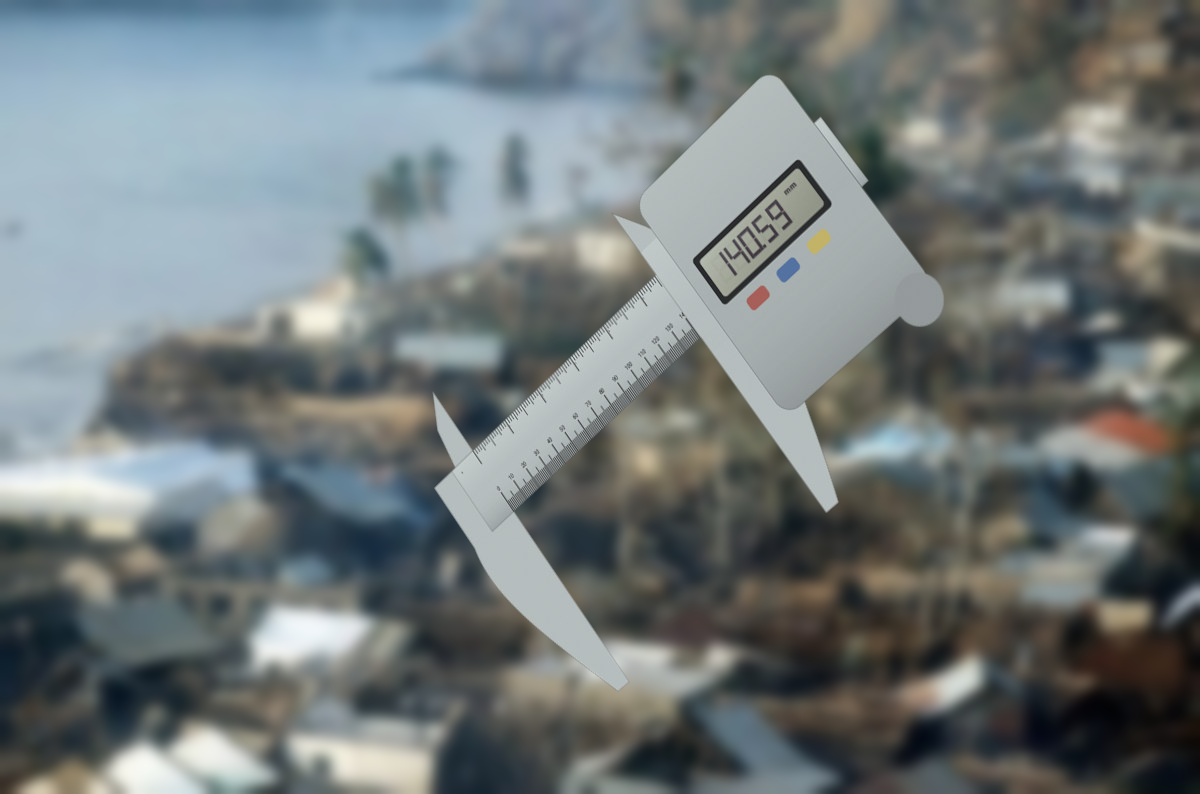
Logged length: 140.59 mm
